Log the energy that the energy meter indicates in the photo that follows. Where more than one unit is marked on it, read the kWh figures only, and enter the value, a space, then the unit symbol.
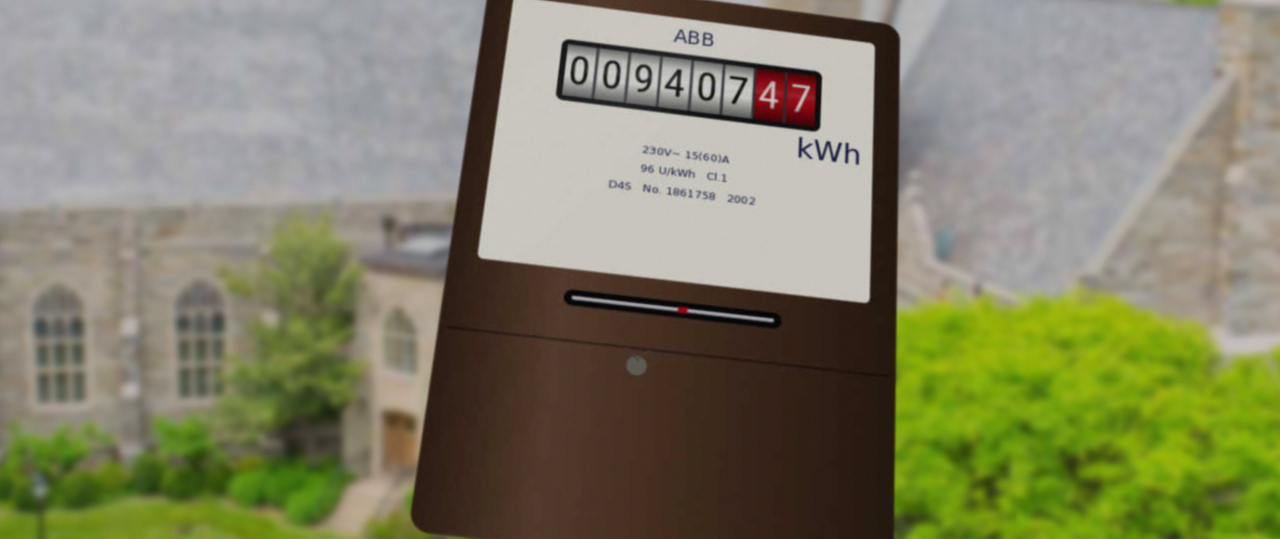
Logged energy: 9407.47 kWh
